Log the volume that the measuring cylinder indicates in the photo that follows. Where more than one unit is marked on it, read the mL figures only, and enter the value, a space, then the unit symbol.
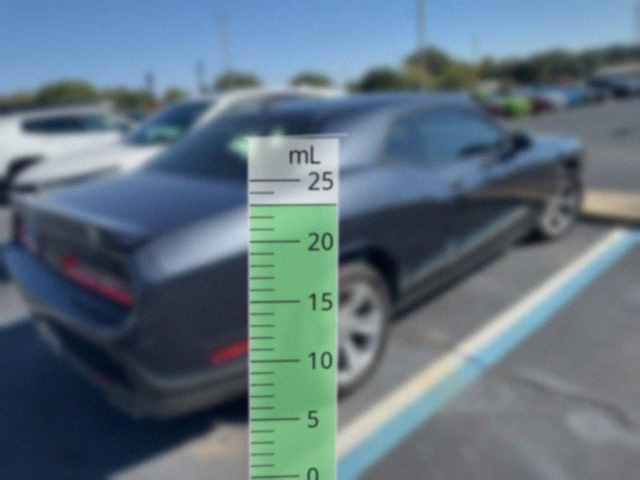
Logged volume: 23 mL
